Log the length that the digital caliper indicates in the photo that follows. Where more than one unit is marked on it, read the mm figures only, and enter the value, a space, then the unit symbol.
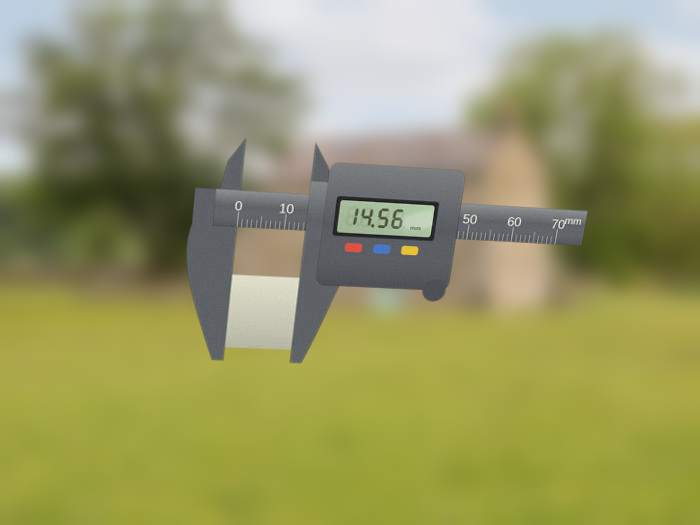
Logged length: 14.56 mm
